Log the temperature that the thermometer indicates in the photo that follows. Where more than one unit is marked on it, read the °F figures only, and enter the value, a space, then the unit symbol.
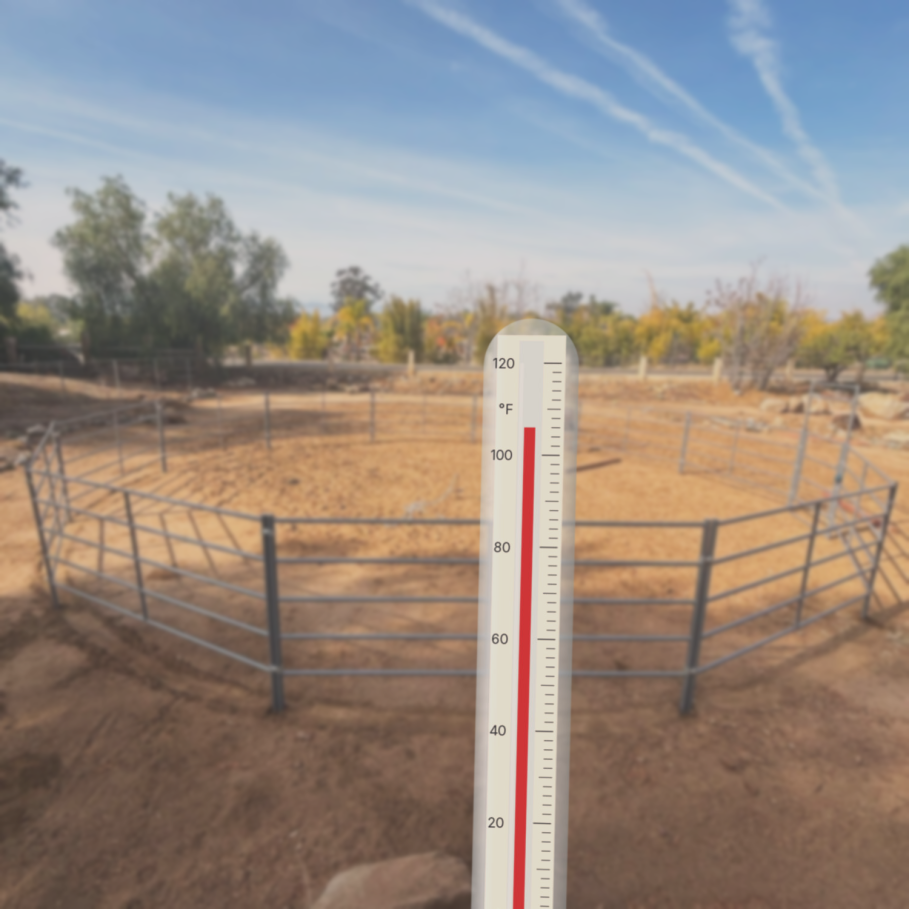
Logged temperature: 106 °F
